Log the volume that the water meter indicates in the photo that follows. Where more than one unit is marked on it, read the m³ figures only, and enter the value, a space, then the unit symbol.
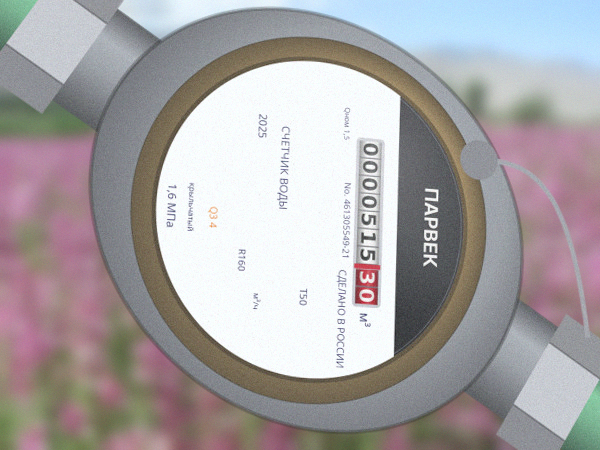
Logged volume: 515.30 m³
